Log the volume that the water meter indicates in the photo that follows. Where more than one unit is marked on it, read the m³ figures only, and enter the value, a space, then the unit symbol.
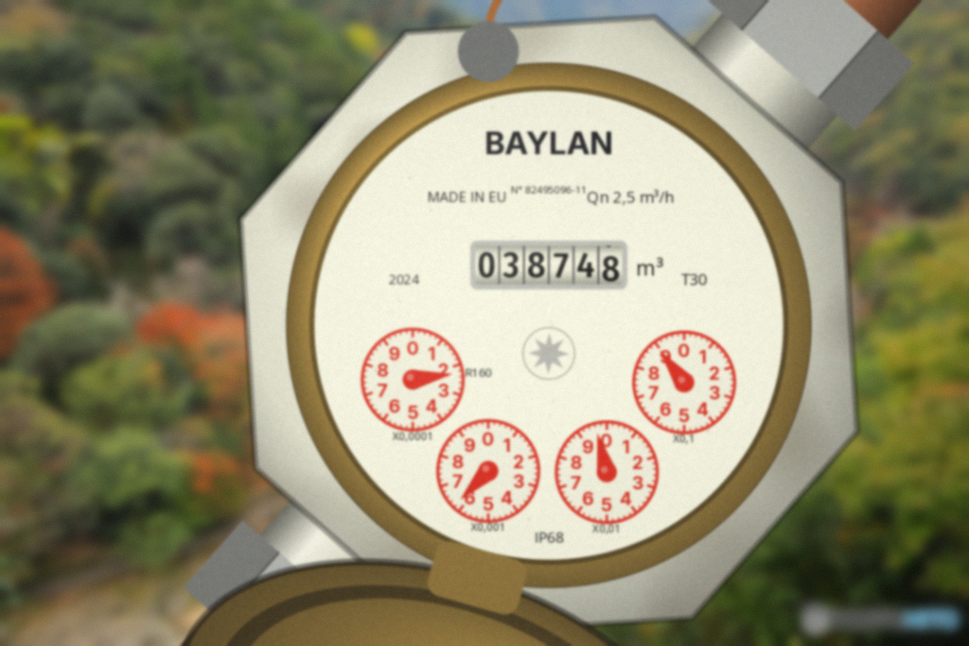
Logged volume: 38747.8962 m³
